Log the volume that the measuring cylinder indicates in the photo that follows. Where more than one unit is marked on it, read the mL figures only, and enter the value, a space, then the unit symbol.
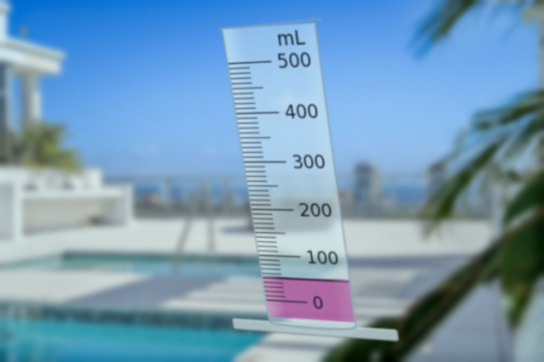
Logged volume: 50 mL
